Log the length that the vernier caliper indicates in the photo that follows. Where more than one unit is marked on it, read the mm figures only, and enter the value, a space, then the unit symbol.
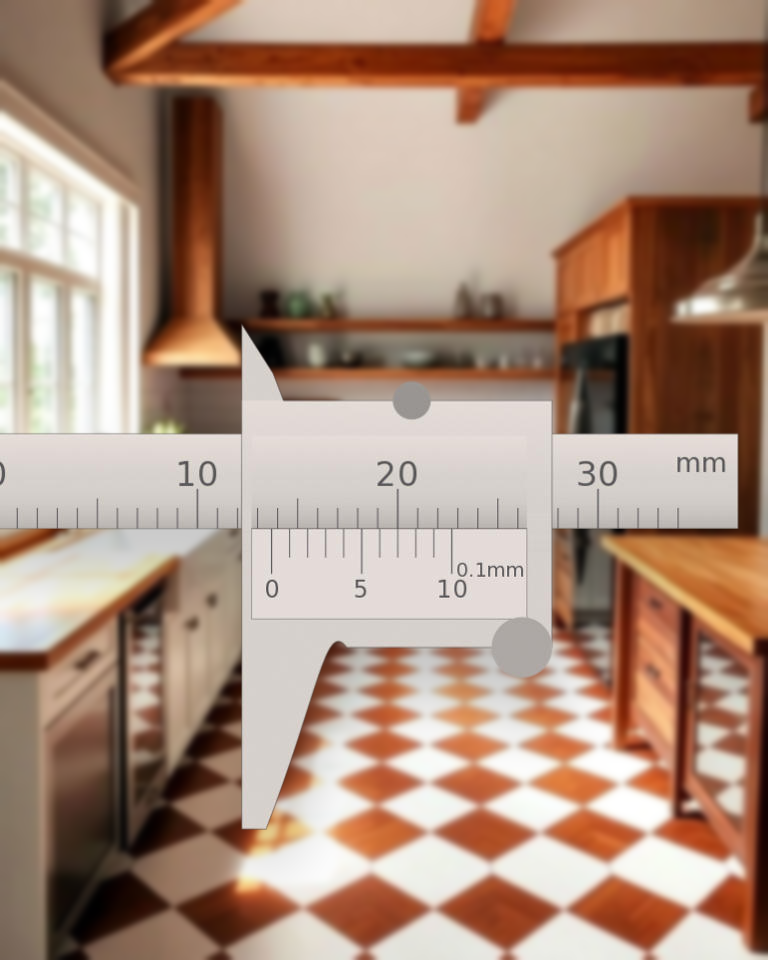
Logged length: 13.7 mm
